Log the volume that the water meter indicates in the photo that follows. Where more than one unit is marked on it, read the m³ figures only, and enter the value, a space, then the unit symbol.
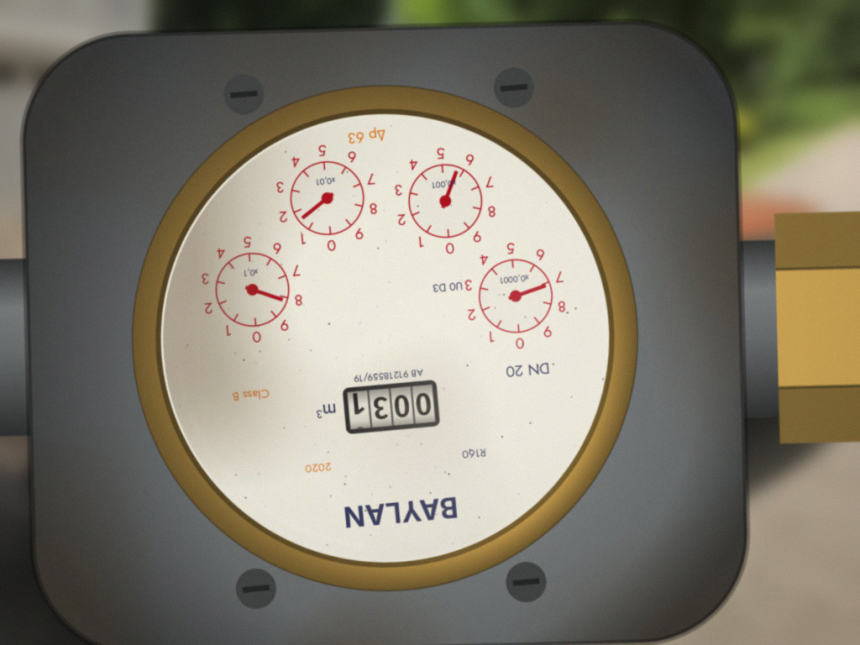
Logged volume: 30.8157 m³
